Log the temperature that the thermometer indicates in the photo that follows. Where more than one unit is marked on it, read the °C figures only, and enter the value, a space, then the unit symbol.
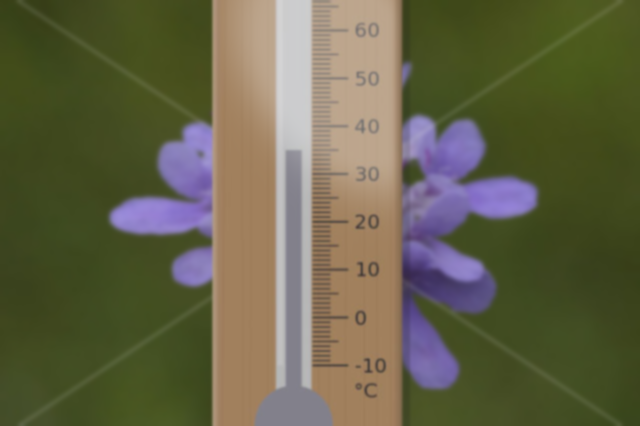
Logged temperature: 35 °C
